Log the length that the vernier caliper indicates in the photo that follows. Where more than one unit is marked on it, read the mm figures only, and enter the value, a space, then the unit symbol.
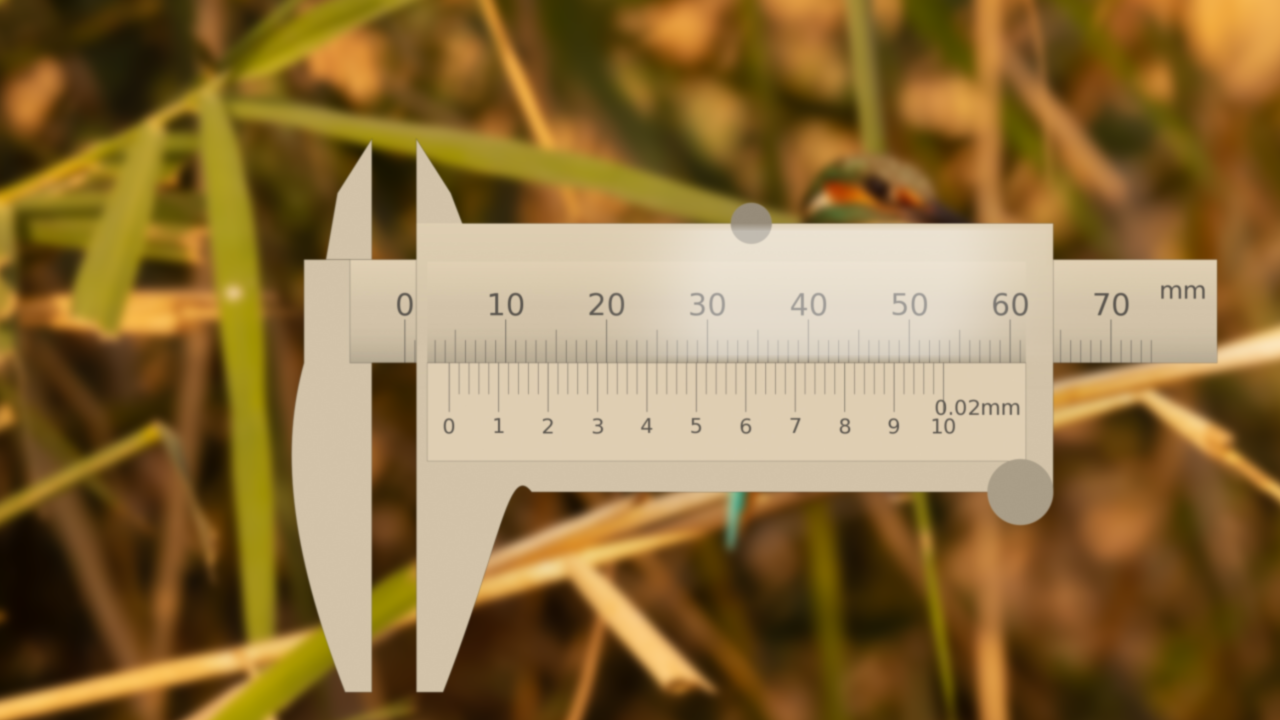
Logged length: 4.4 mm
